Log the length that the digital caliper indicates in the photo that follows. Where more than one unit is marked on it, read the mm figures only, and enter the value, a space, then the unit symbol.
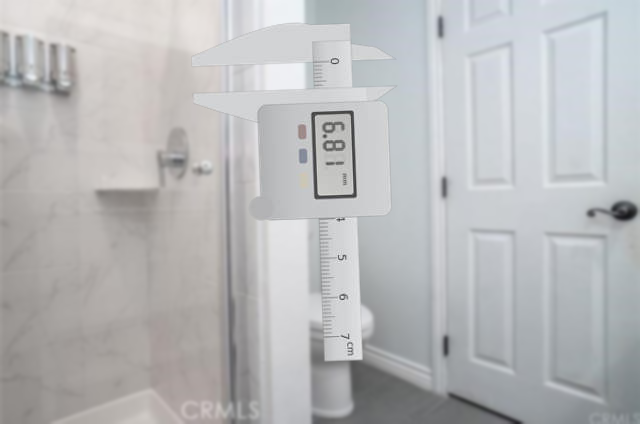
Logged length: 6.81 mm
